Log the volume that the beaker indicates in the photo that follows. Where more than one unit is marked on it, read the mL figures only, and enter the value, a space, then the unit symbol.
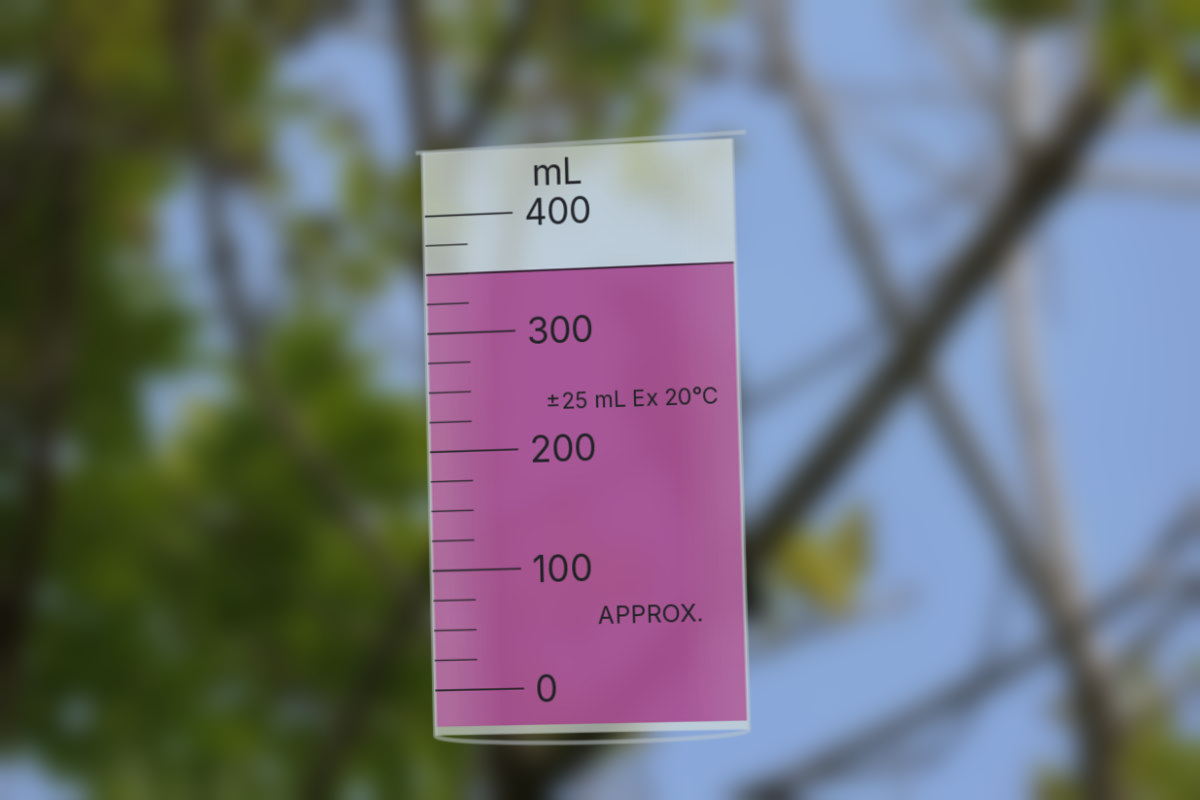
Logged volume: 350 mL
